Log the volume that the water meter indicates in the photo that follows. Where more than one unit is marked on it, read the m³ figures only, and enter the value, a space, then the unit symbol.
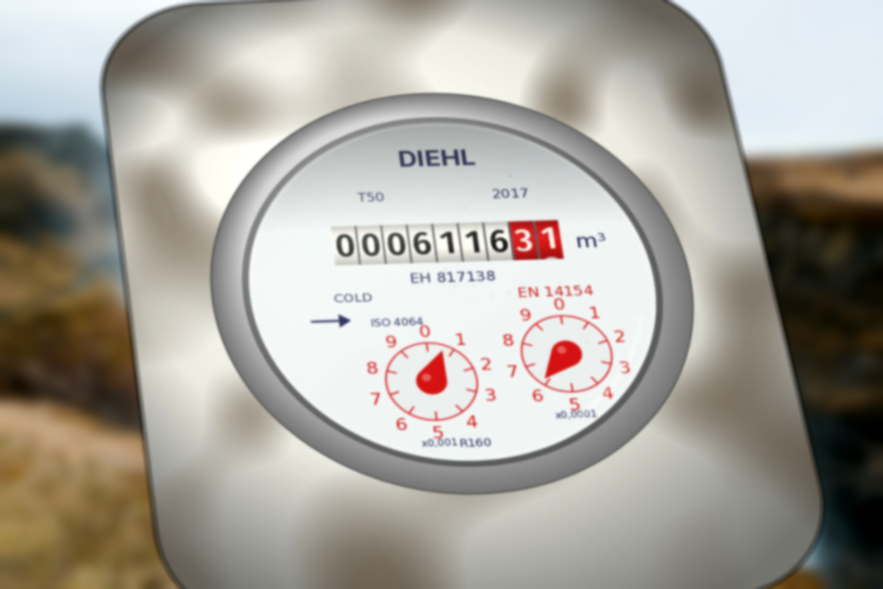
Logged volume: 6116.3106 m³
